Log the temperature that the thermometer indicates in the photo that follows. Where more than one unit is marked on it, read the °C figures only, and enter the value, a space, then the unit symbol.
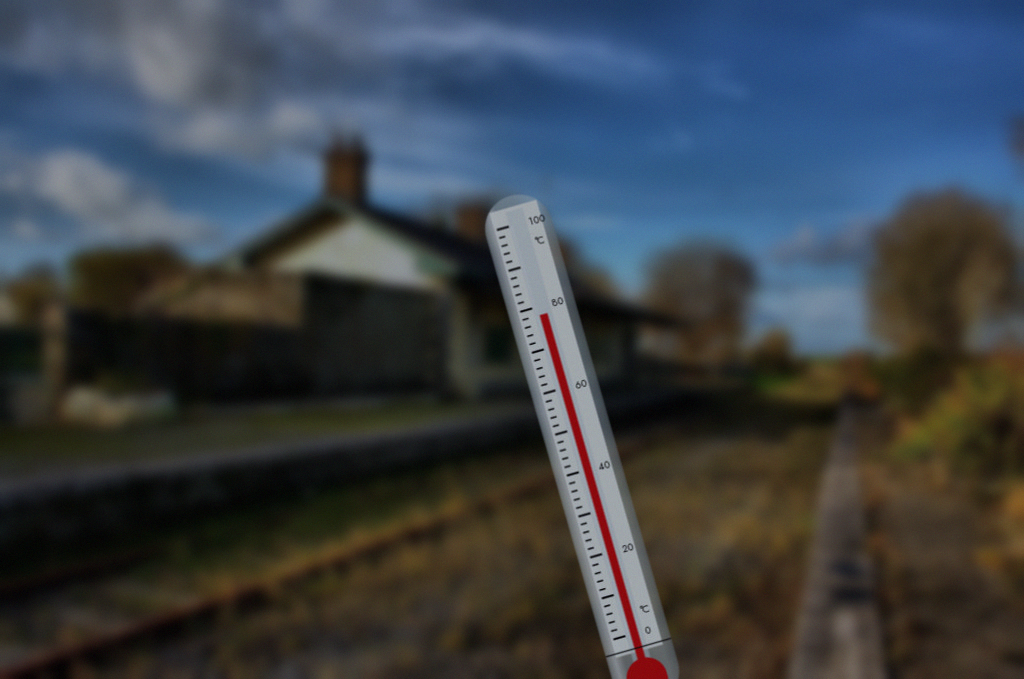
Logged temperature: 78 °C
